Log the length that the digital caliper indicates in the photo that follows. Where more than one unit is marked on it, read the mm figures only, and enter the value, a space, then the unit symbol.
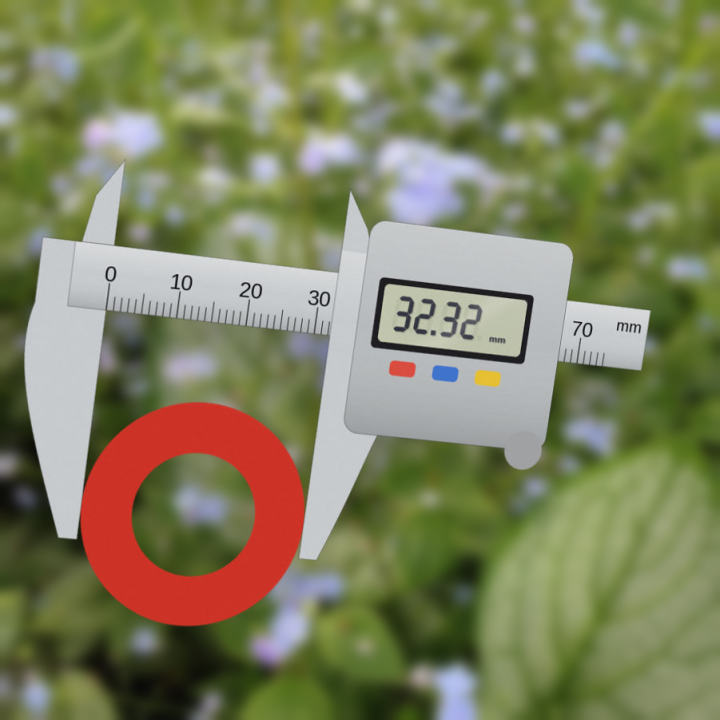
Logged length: 32.32 mm
